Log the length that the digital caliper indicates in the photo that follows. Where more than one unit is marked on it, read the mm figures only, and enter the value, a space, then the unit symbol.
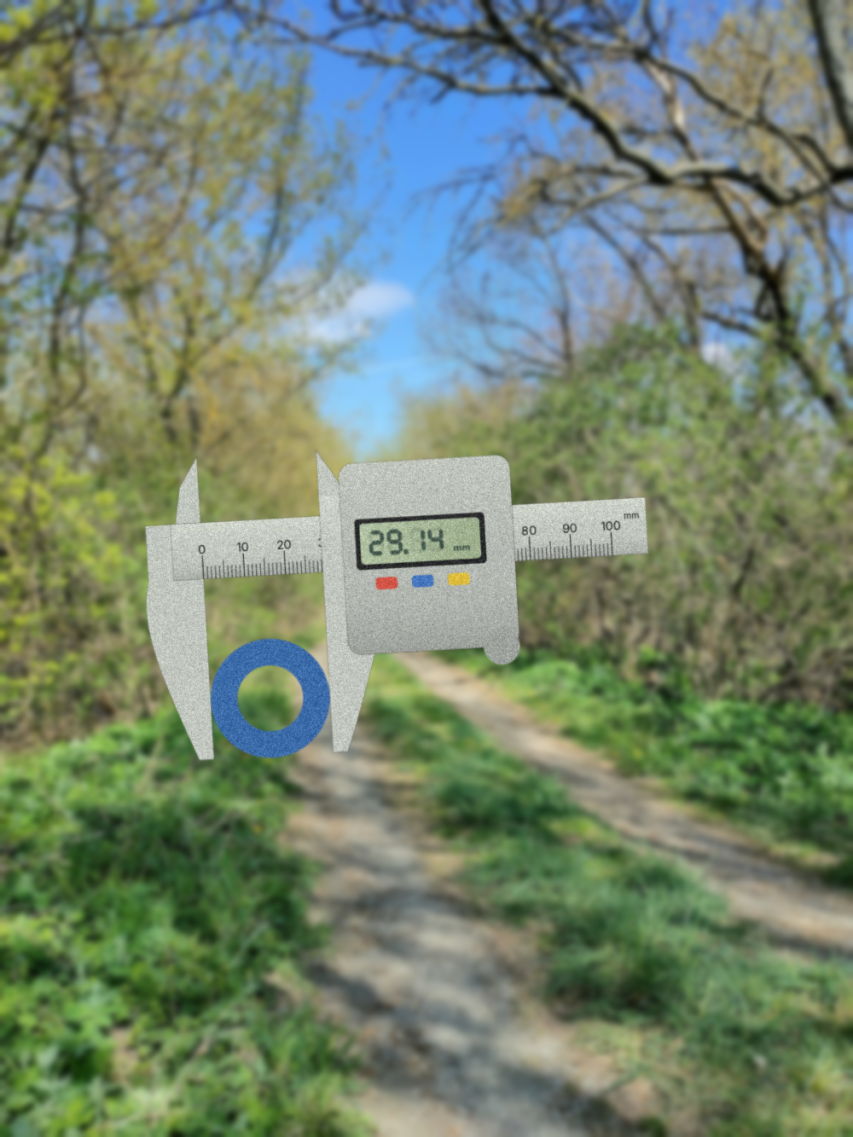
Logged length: 29.14 mm
